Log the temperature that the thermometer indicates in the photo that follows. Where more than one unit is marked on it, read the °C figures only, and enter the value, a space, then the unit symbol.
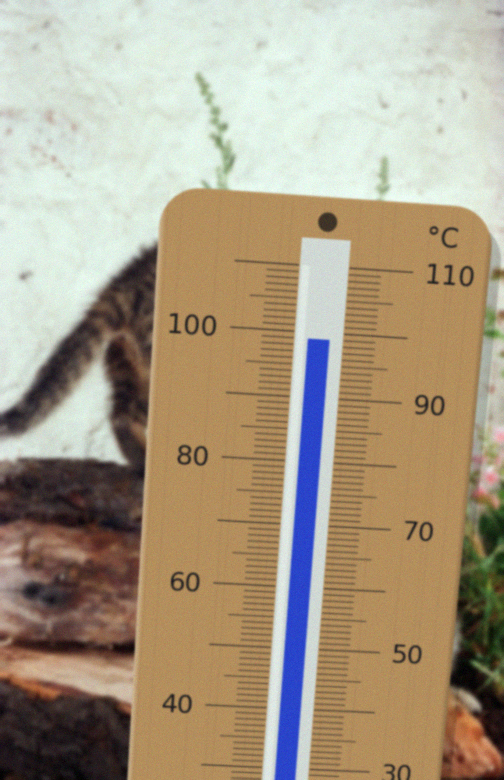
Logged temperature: 99 °C
